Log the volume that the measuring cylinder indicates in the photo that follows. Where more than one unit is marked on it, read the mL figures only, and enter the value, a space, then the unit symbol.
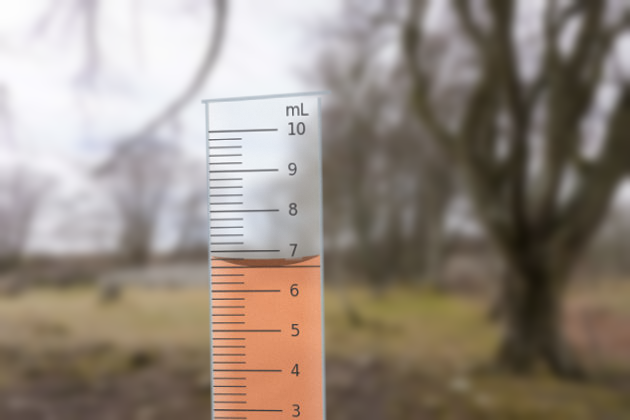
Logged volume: 6.6 mL
